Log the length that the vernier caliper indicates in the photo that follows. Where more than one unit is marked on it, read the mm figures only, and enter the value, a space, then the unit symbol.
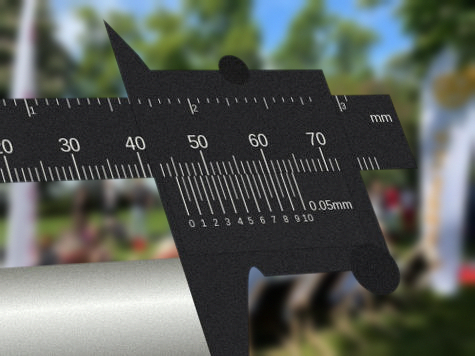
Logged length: 44.8 mm
